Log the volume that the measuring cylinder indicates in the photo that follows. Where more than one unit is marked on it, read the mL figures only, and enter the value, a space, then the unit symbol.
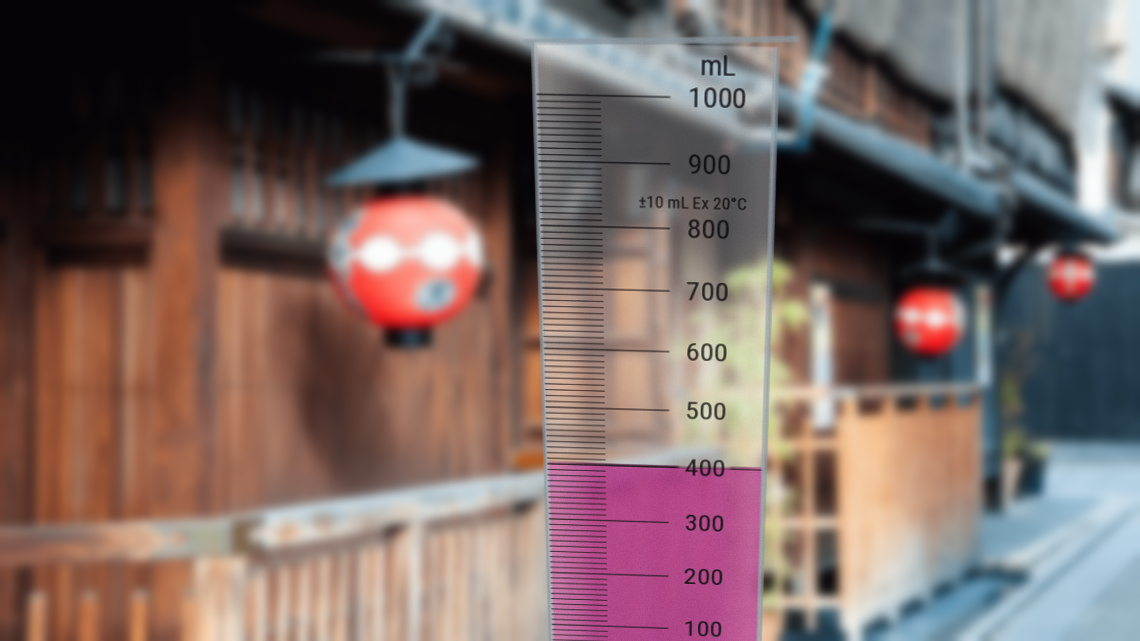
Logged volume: 400 mL
